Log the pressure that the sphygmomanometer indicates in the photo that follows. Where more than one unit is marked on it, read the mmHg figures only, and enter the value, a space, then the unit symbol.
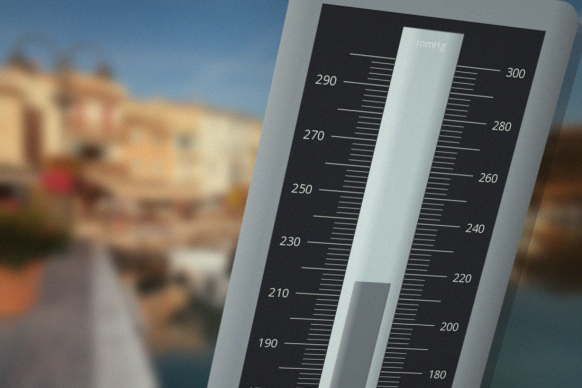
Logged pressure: 216 mmHg
